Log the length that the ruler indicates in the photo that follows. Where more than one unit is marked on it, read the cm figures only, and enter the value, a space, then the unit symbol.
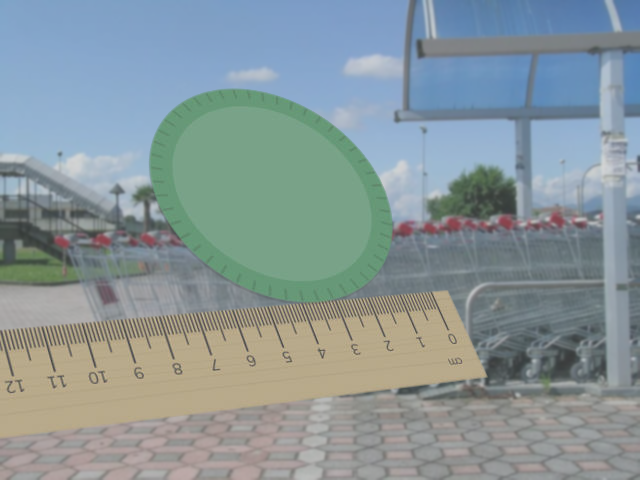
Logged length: 7 cm
